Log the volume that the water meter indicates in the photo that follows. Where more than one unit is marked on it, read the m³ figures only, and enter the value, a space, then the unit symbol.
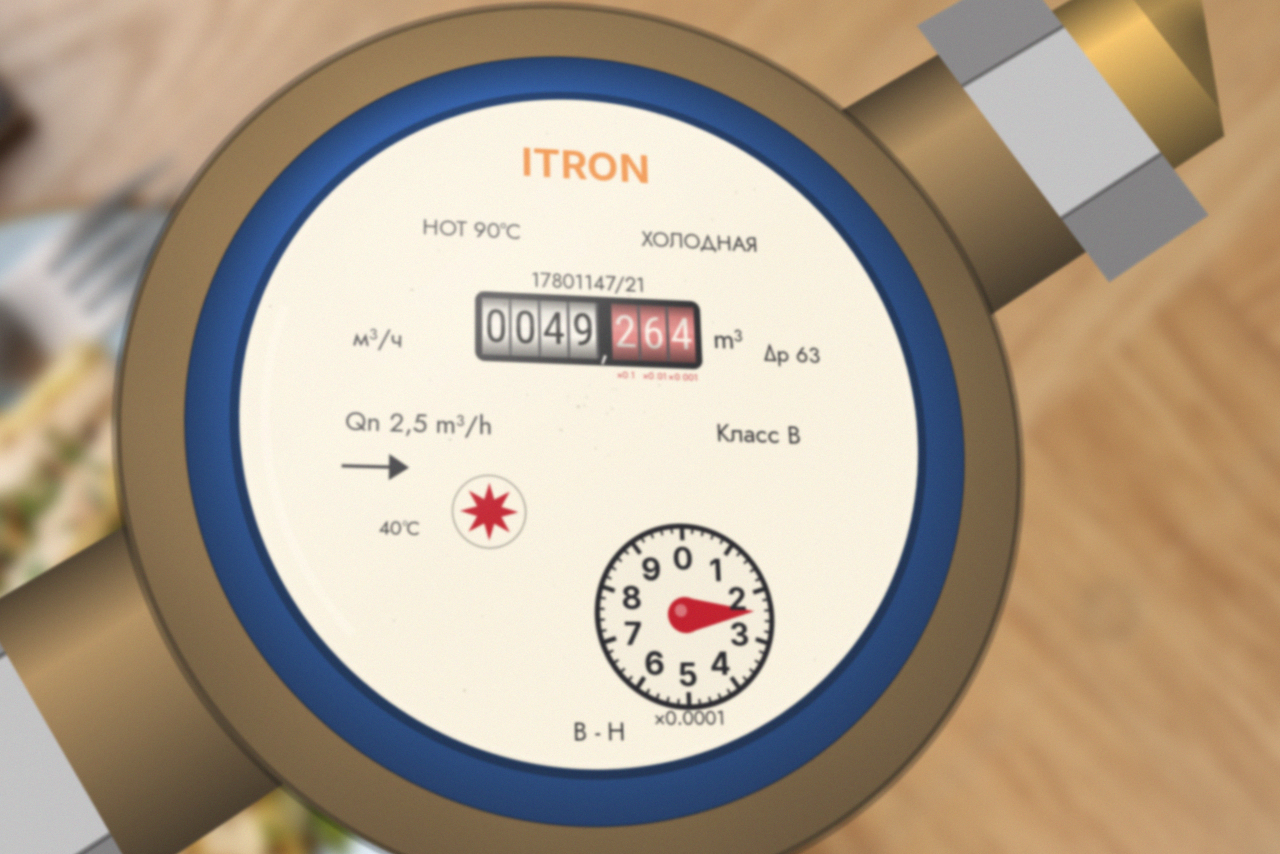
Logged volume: 49.2642 m³
